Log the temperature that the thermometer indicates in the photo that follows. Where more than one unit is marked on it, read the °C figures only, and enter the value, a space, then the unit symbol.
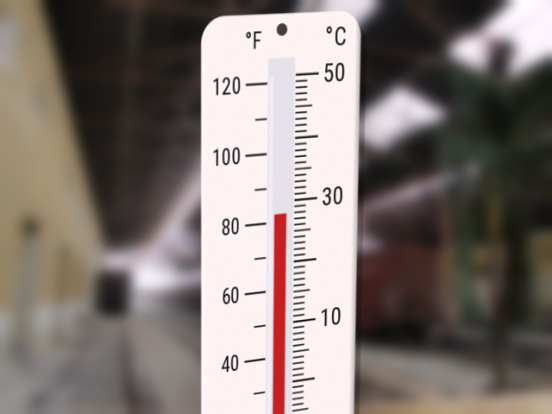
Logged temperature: 28 °C
